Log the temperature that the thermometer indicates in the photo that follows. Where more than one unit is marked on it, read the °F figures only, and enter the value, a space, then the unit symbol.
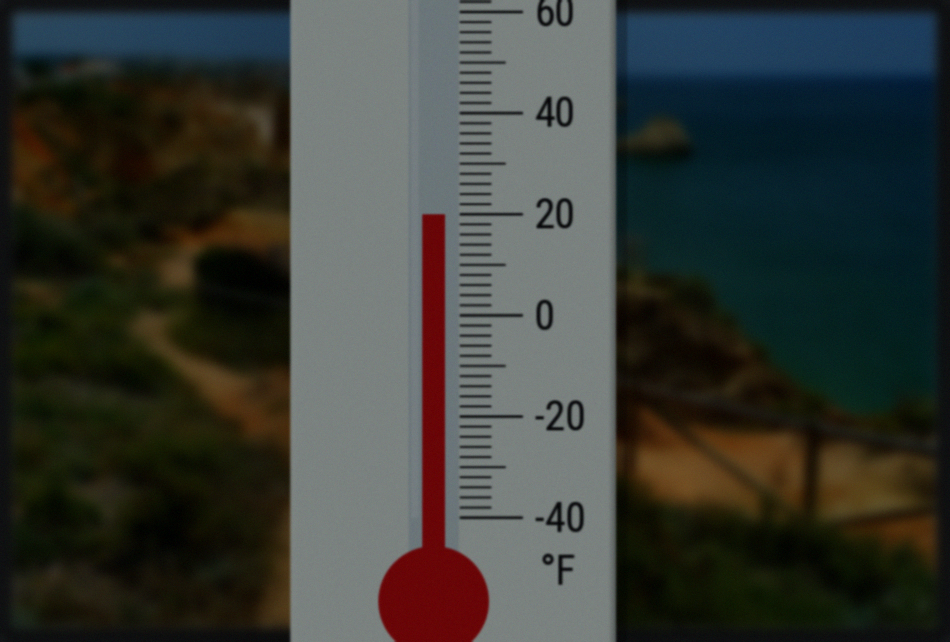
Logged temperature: 20 °F
